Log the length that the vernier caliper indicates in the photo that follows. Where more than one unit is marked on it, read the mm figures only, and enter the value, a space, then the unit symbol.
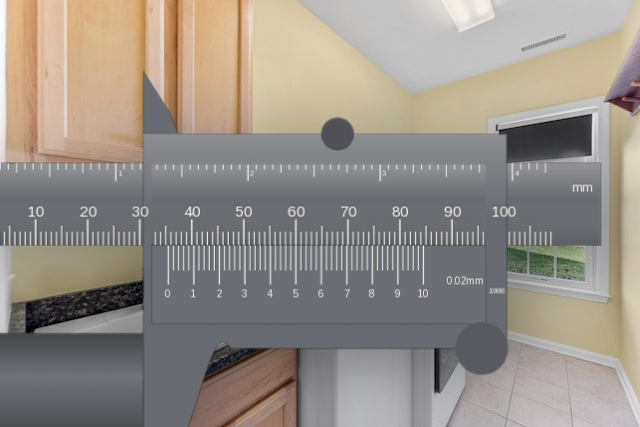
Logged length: 35.5 mm
